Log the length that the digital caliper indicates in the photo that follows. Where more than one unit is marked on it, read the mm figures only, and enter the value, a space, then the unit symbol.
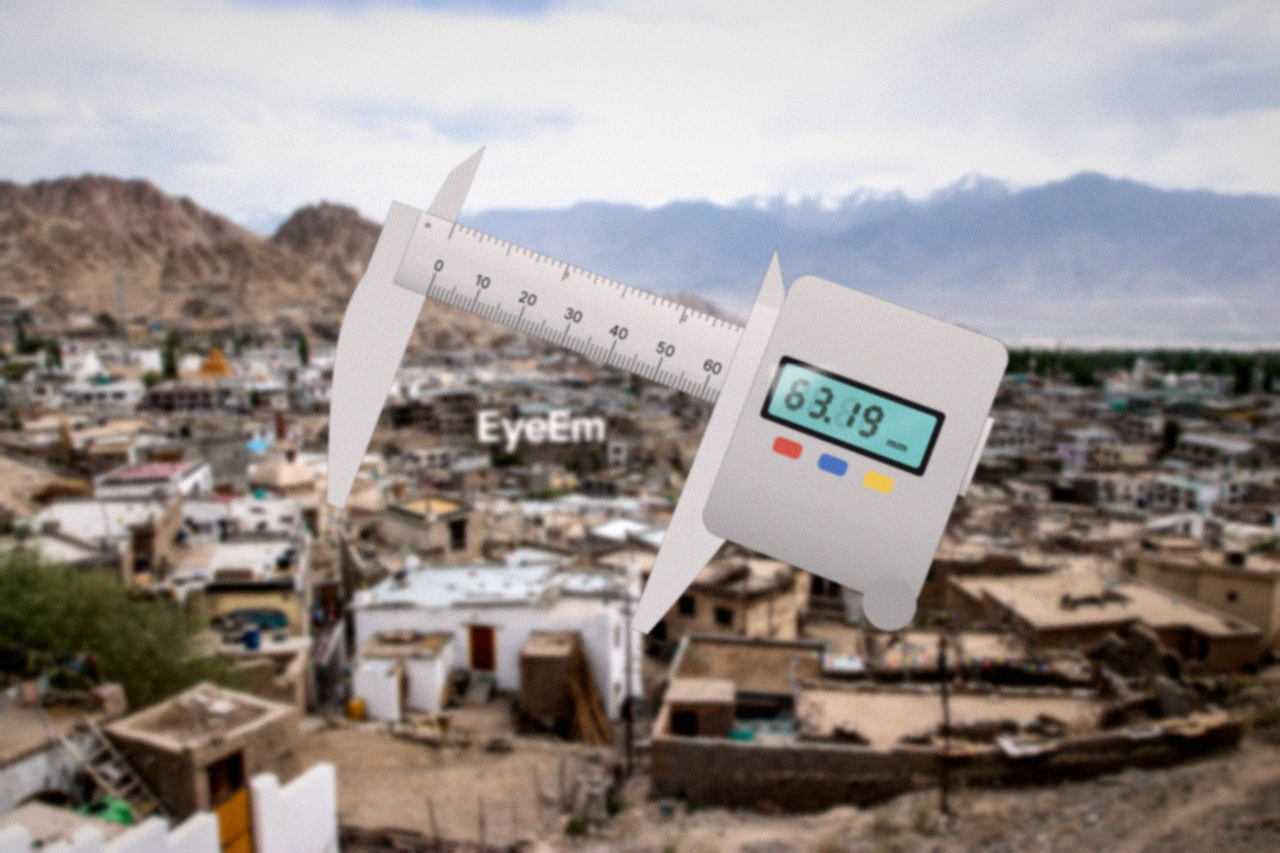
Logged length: 63.19 mm
